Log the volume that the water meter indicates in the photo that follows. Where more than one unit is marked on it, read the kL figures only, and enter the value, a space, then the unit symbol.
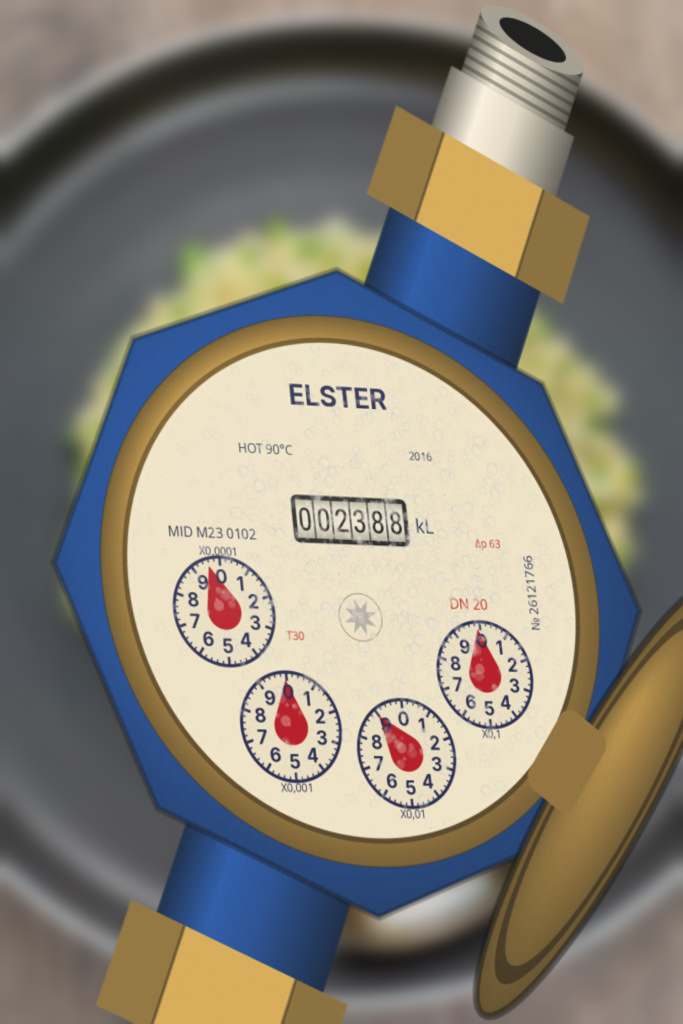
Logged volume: 2387.9899 kL
